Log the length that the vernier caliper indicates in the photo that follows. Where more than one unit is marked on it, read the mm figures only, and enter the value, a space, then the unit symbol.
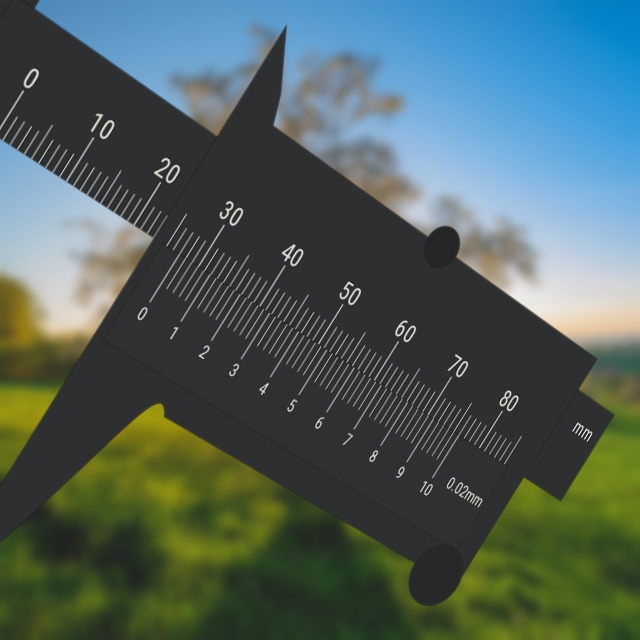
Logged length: 27.0 mm
